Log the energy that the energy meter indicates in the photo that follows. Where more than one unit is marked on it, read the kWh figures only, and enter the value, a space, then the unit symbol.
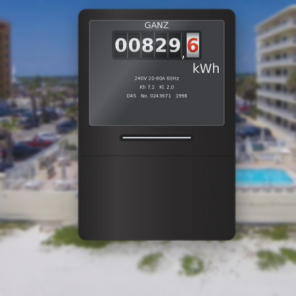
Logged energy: 829.6 kWh
